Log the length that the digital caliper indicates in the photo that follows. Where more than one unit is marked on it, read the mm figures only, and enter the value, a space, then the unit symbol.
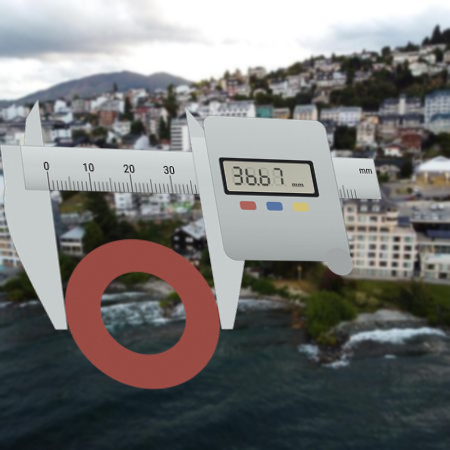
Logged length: 36.67 mm
